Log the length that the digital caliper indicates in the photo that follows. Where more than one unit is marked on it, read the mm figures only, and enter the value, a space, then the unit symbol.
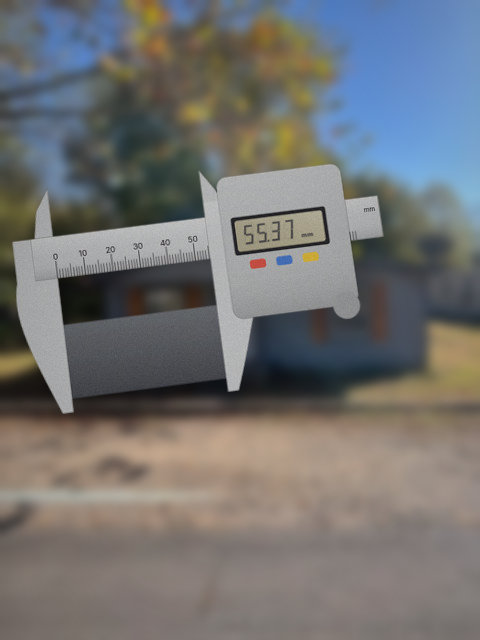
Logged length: 55.37 mm
